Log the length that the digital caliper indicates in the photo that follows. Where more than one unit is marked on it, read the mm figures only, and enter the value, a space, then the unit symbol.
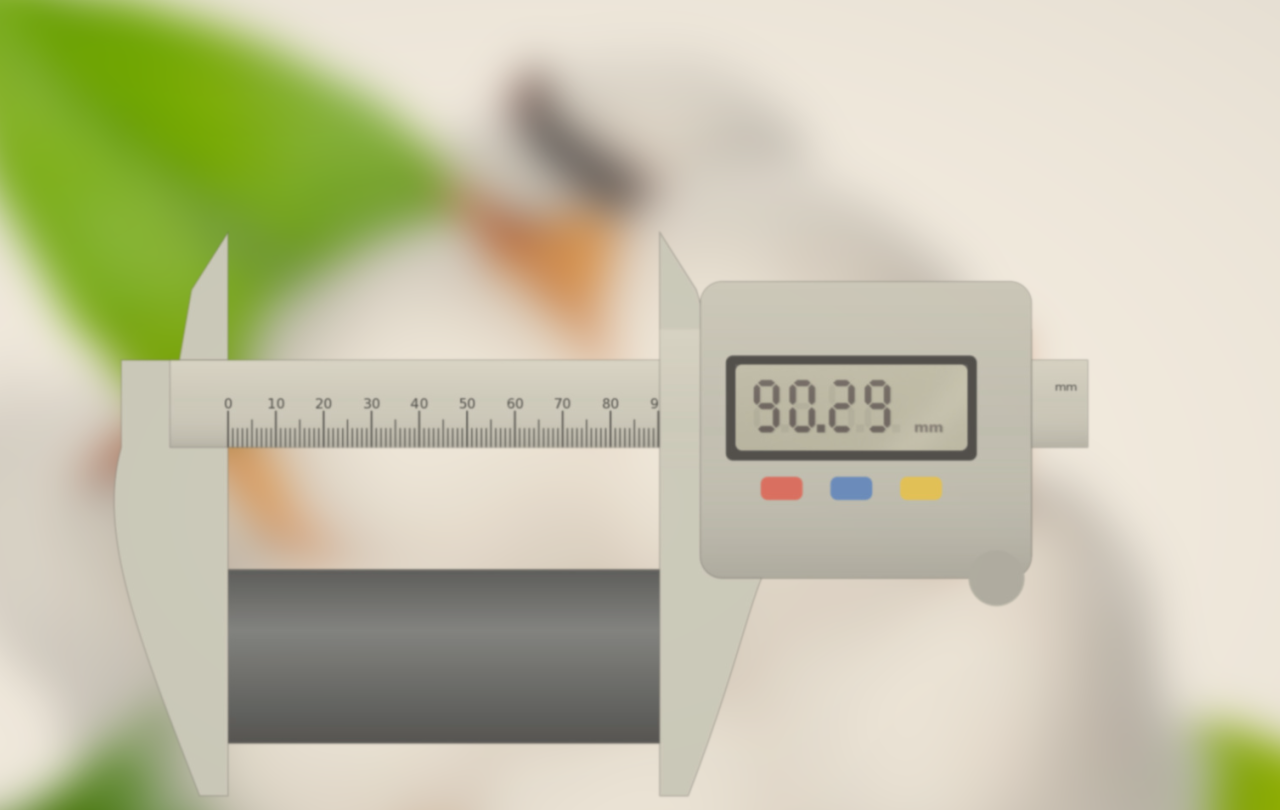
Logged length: 90.29 mm
